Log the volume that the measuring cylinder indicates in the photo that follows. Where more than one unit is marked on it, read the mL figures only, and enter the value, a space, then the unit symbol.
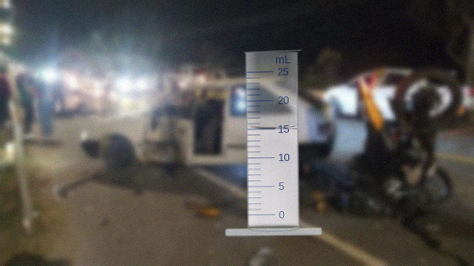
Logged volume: 15 mL
